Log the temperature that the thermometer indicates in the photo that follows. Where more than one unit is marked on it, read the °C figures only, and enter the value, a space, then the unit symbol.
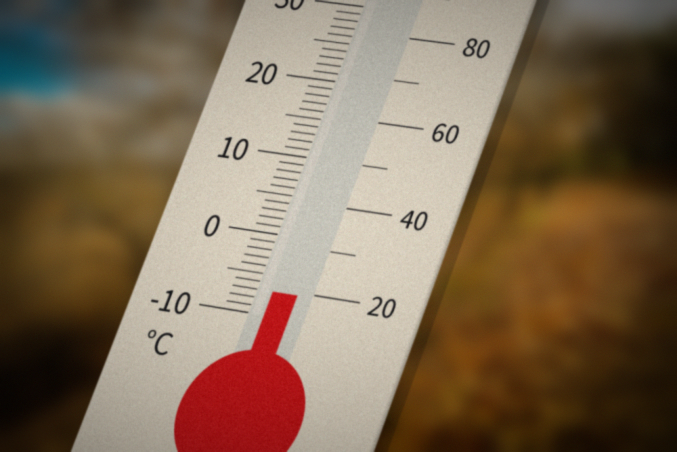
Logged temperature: -7 °C
